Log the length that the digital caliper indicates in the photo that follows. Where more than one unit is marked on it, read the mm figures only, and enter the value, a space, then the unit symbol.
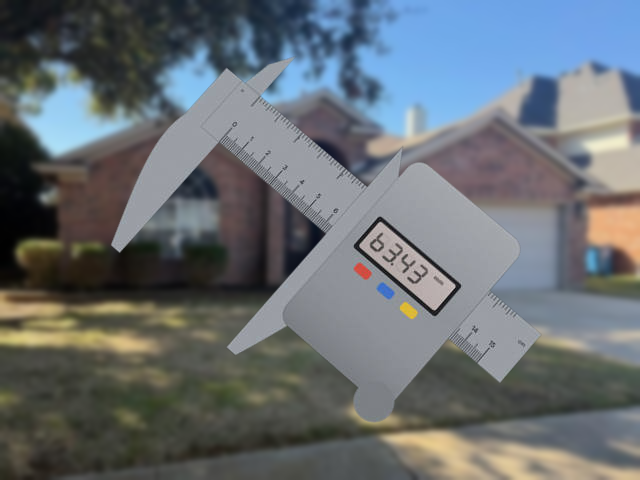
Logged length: 63.43 mm
